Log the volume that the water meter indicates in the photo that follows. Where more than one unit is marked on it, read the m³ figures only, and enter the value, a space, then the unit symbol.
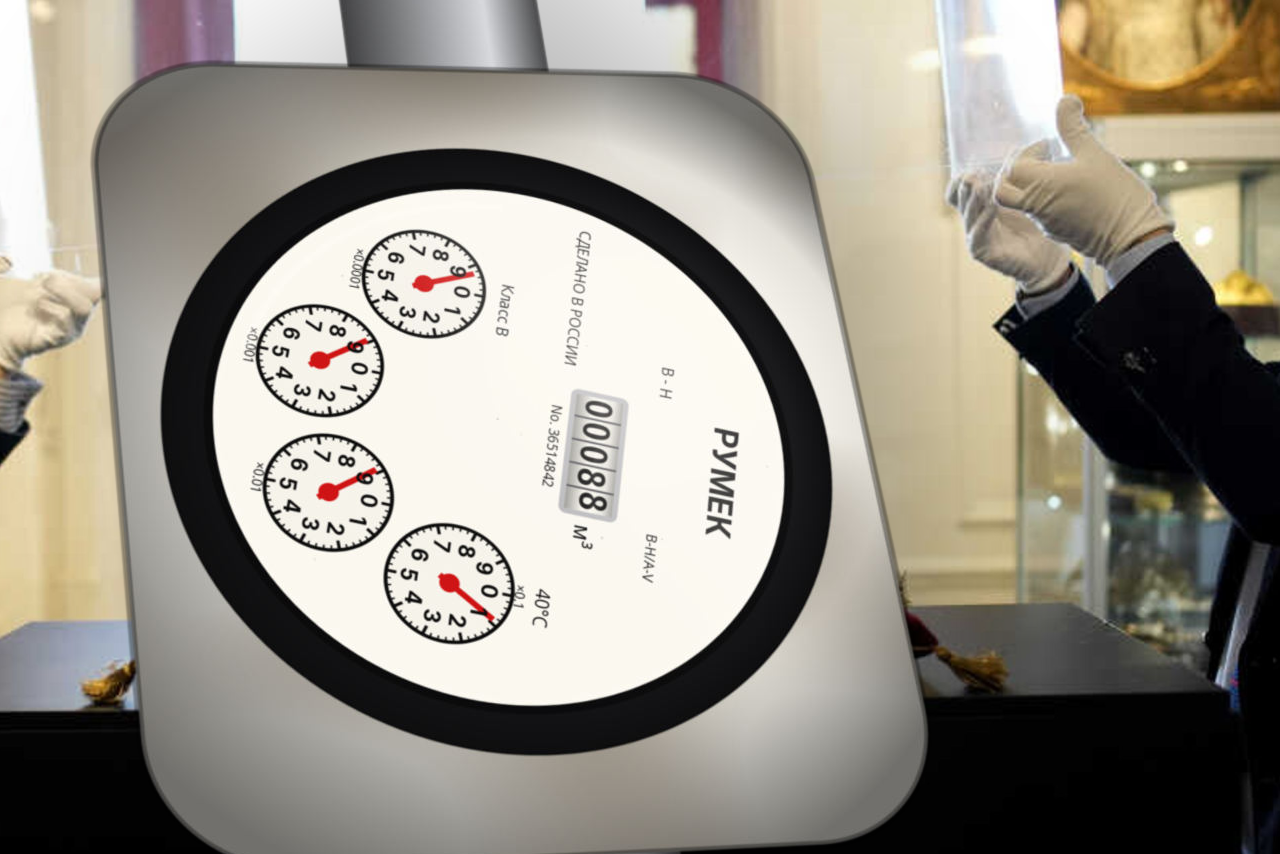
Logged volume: 88.0889 m³
